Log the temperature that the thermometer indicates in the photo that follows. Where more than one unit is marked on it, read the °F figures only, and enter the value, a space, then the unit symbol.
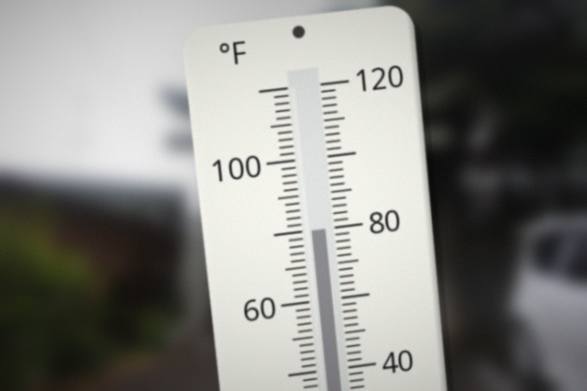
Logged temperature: 80 °F
